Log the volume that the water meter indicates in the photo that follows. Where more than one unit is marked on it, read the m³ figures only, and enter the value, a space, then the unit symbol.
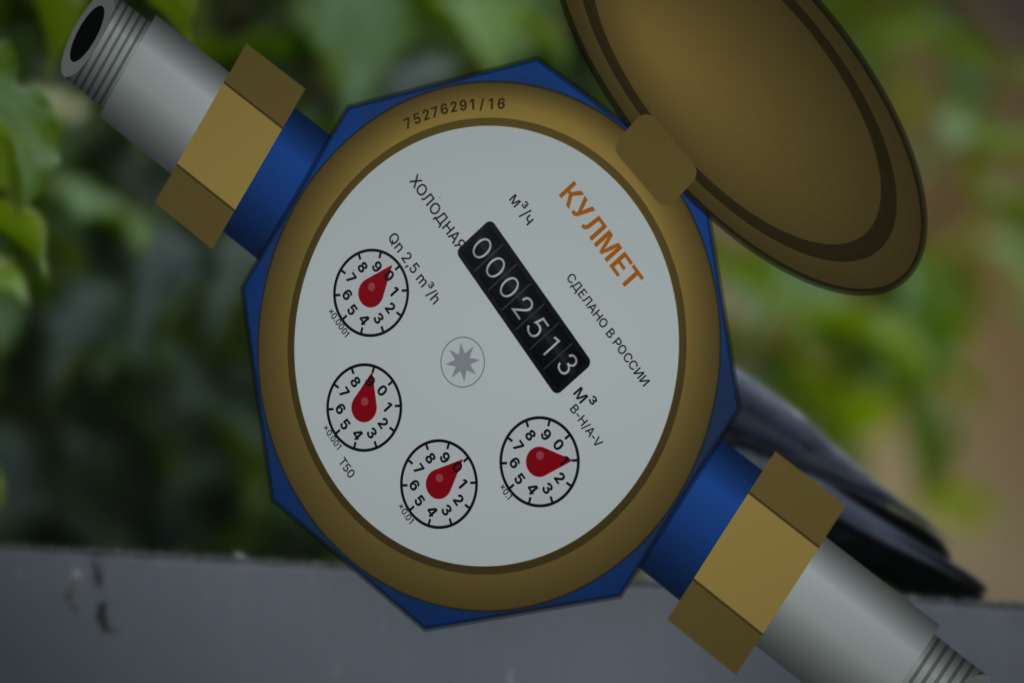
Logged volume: 2513.0989 m³
